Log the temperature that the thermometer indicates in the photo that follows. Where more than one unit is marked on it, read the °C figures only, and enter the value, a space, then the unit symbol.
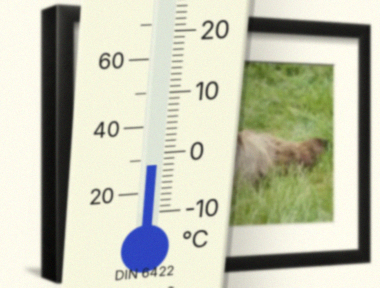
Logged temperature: -2 °C
